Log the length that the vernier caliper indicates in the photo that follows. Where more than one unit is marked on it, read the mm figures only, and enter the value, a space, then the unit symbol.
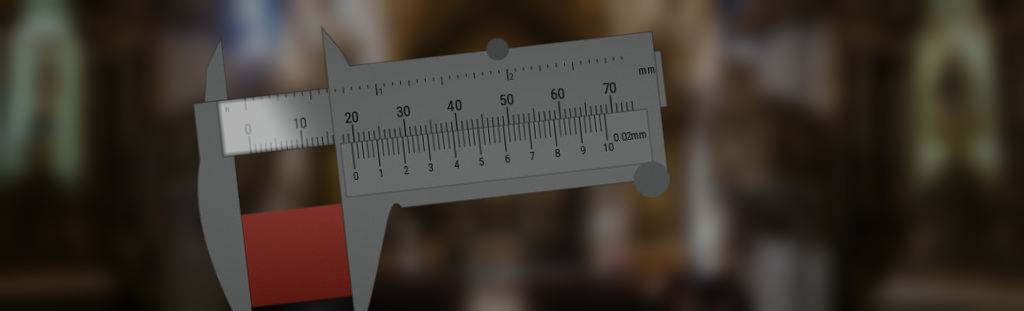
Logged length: 19.5 mm
